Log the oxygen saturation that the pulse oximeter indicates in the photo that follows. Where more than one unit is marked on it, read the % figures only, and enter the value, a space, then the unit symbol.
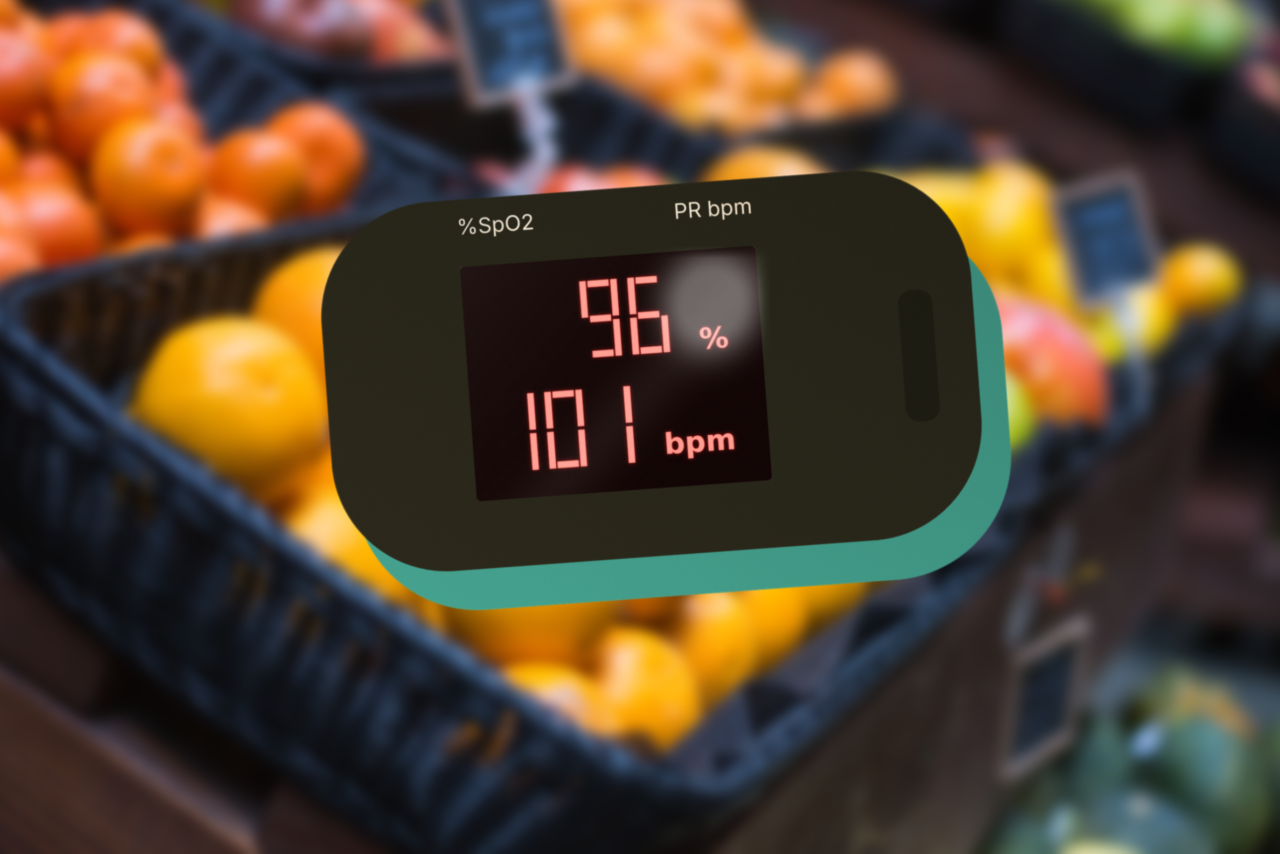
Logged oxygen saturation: 96 %
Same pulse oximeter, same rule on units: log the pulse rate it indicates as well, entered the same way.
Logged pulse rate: 101 bpm
